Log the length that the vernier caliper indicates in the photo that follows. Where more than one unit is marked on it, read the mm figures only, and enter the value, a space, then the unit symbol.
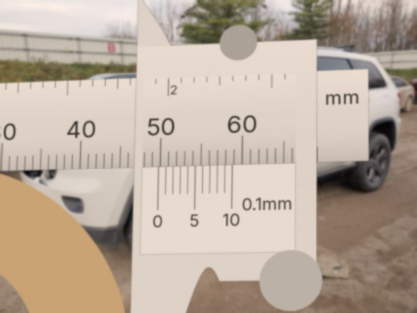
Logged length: 49.8 mm
